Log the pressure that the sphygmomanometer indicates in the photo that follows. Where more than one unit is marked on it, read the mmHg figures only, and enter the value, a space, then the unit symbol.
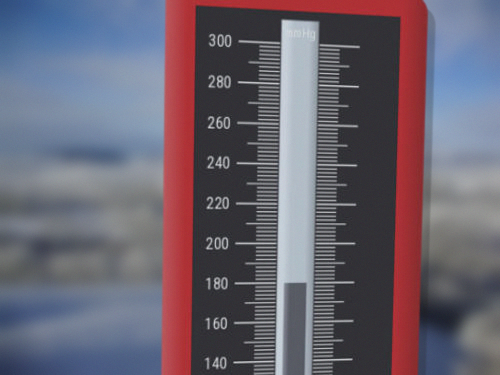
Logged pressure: 180 mmHg
